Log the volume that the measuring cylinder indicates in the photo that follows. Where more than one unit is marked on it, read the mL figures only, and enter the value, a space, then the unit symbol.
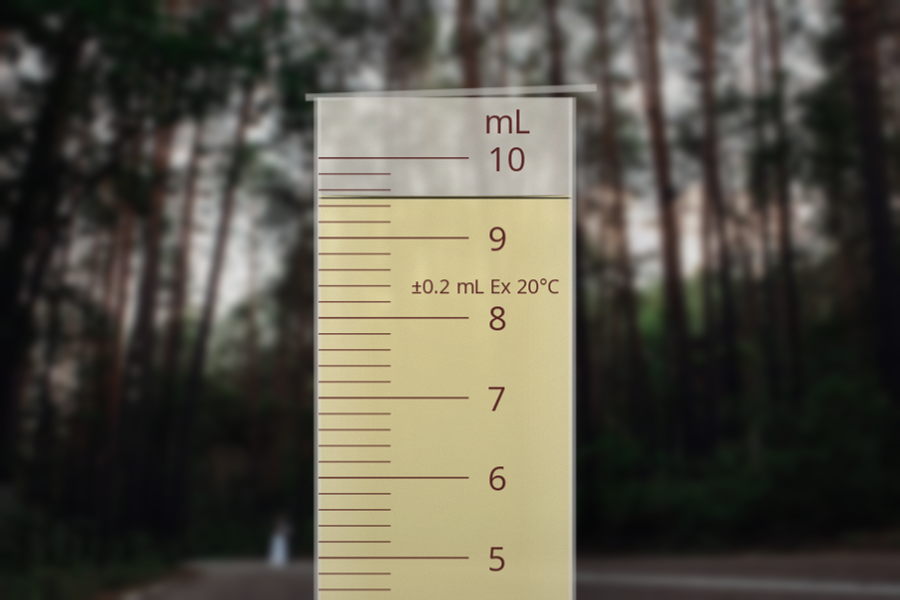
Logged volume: 9.5 mL
